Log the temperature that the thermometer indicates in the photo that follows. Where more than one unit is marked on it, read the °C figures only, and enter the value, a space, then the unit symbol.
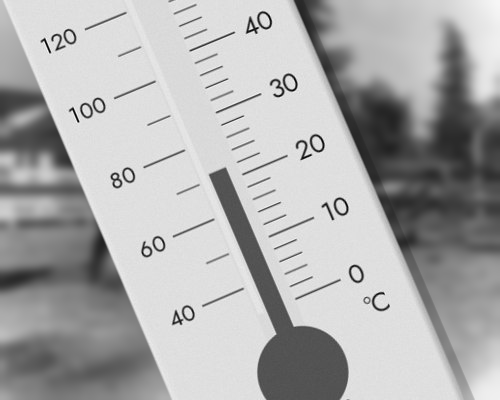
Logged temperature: 22 °C
